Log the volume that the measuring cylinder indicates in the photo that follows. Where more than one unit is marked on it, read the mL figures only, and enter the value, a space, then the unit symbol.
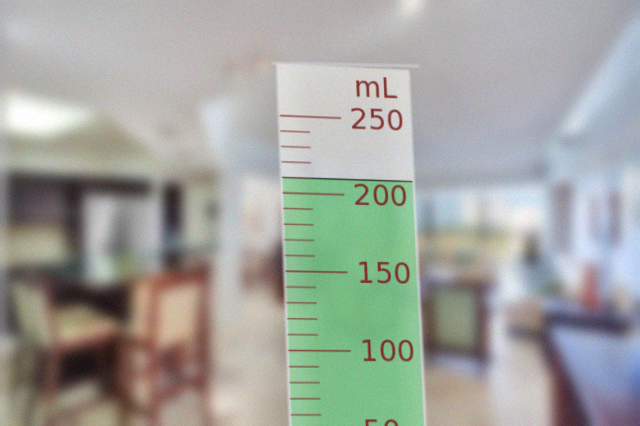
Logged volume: 210 mL
